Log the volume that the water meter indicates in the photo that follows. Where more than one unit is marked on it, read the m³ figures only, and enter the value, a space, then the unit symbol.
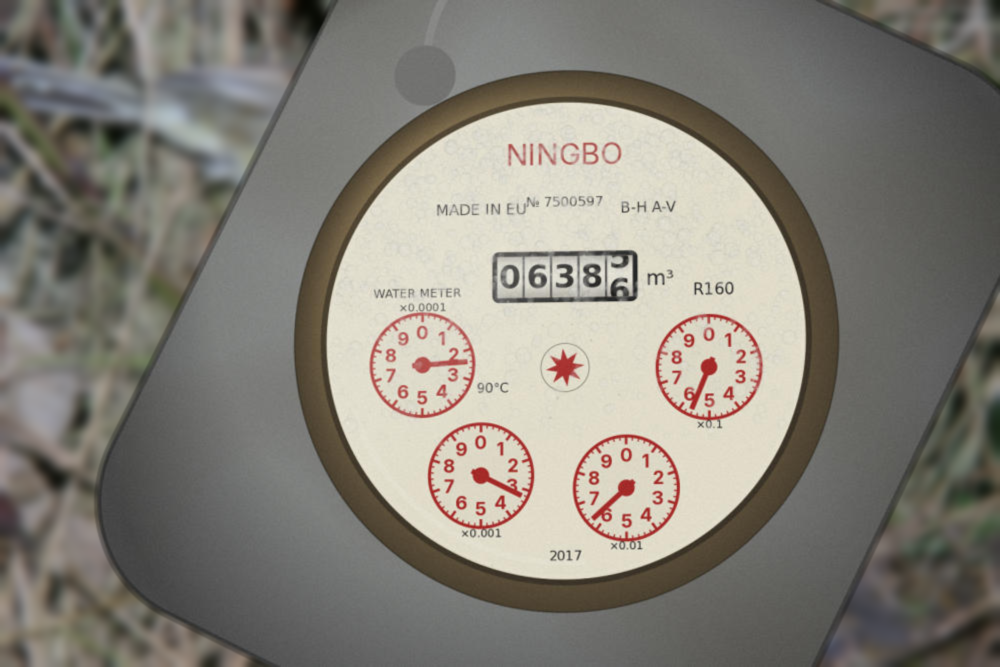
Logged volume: 6385.5632 m³
